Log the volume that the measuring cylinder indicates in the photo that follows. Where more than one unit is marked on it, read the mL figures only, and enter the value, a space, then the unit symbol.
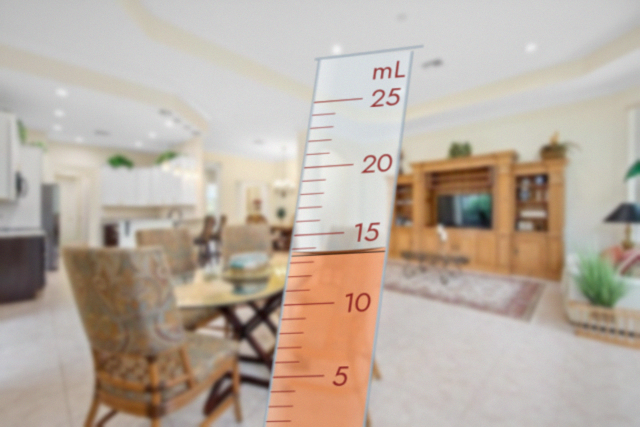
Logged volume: 13.5 mL
